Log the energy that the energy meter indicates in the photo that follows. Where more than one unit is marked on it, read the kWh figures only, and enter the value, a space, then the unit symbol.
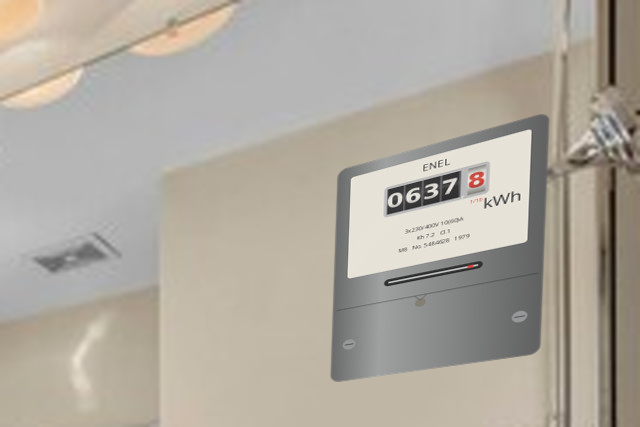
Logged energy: 637.8 kWh
